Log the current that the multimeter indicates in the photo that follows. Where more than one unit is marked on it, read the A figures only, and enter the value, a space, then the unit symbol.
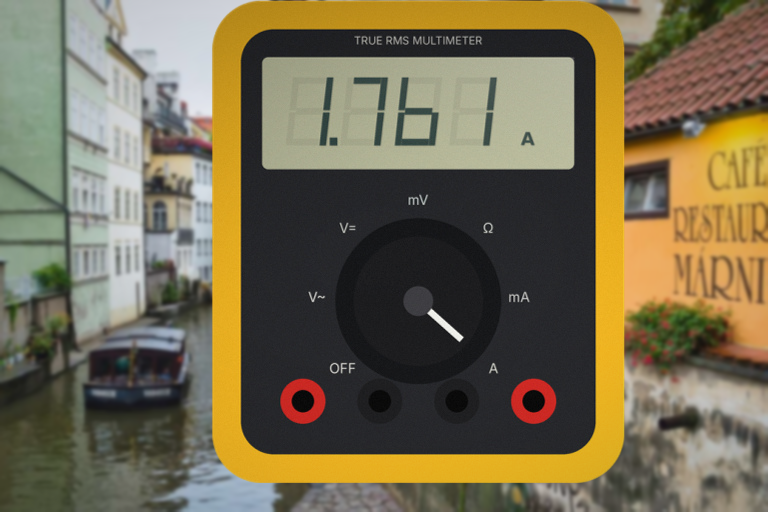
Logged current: 1.761 A
